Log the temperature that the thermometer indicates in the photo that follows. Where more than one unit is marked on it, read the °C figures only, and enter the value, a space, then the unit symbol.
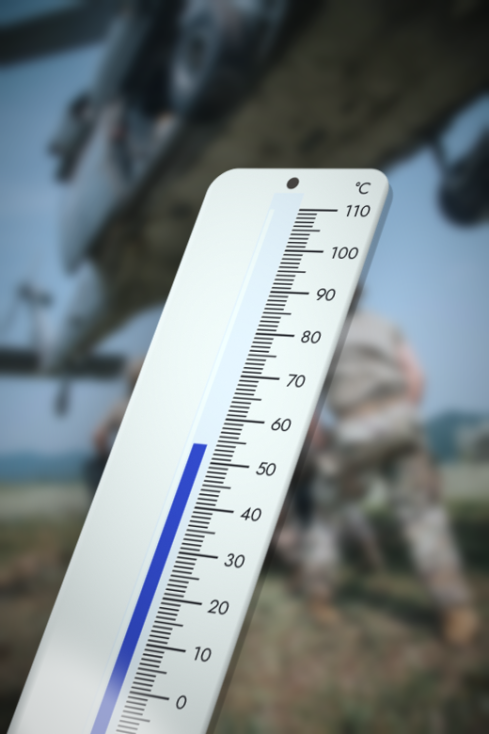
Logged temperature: 54 °C
